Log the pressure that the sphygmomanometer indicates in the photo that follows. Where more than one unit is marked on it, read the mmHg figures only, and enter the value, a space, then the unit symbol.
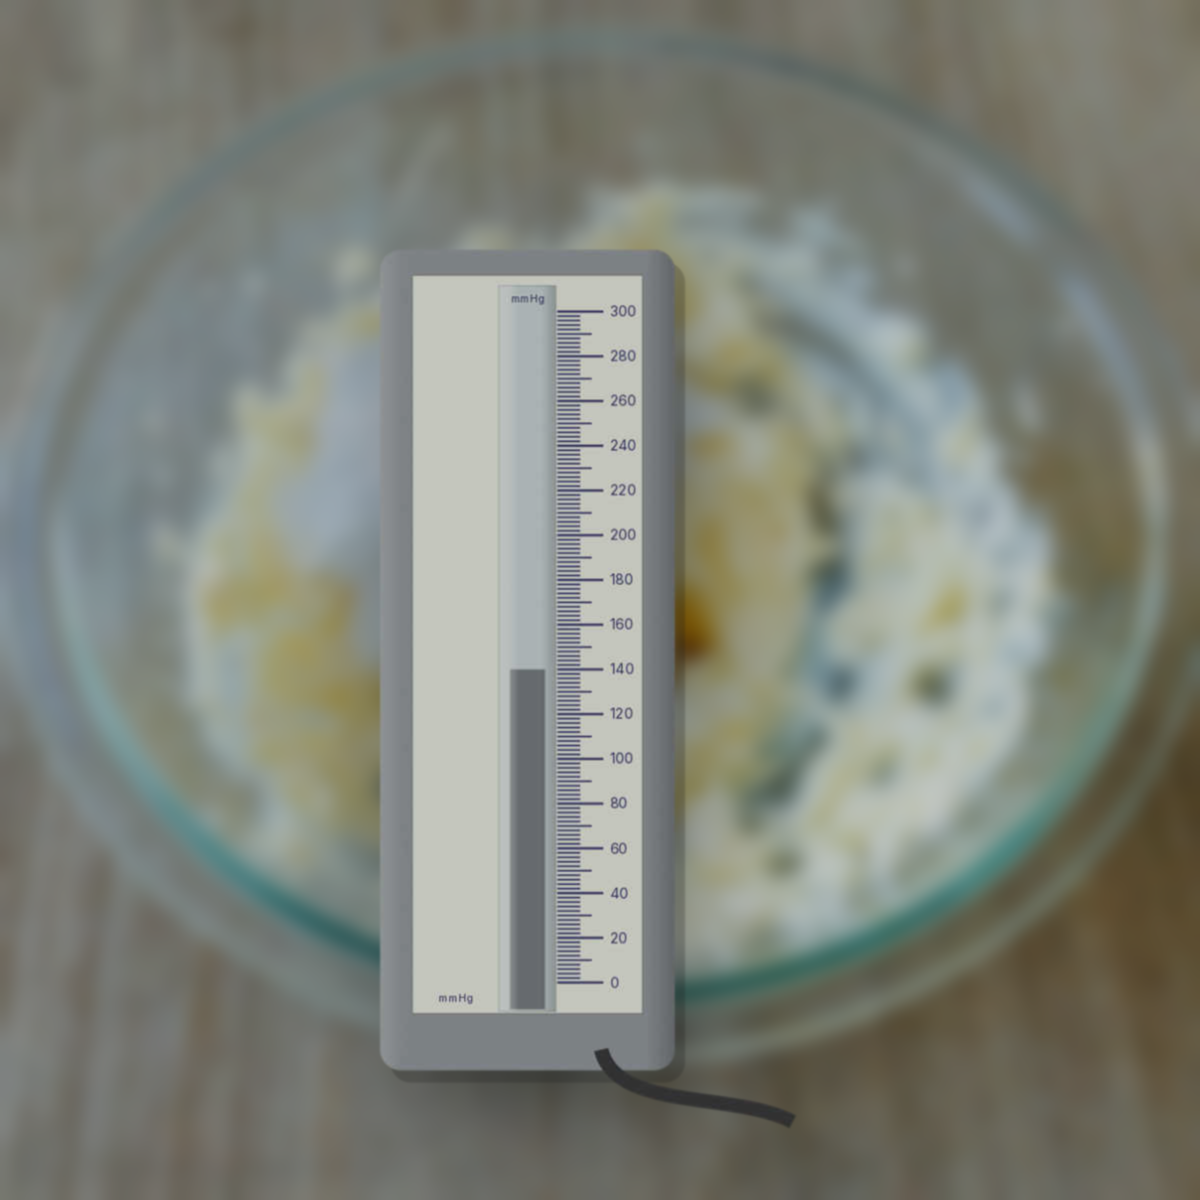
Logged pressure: 140 mmHg
